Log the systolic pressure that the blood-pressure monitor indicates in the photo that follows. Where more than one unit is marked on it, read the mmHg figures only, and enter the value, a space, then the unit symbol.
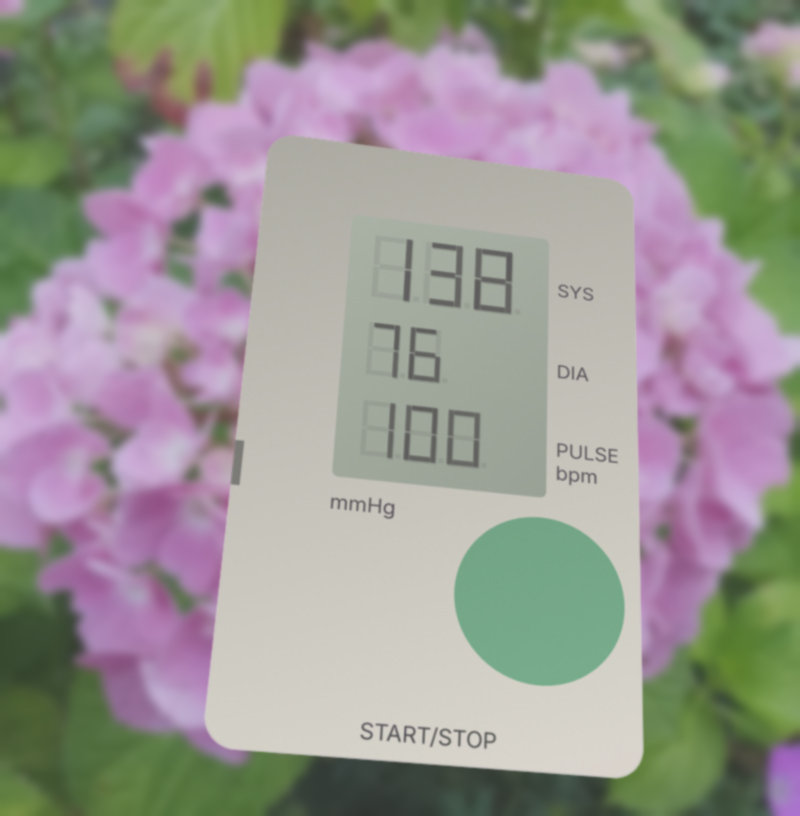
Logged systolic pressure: 138 mmHg
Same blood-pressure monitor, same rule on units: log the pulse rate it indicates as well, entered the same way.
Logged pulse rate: 100 bpm
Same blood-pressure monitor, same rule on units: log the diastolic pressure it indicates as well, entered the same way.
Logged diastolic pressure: 76 mmHg
